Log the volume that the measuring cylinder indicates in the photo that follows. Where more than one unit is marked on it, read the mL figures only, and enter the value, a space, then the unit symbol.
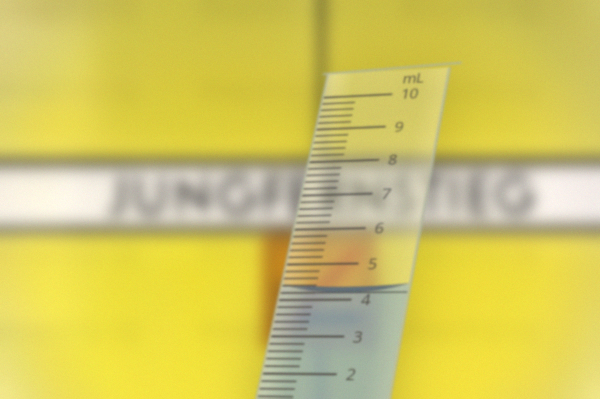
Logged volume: 4.2 mL
